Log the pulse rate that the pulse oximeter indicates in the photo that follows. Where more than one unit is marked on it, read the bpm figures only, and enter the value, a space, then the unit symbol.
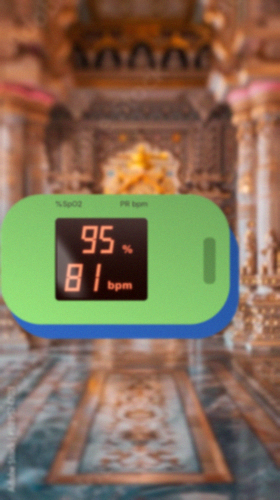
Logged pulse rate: 81 bpm
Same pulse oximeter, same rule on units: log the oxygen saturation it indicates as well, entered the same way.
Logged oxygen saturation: 95 %
